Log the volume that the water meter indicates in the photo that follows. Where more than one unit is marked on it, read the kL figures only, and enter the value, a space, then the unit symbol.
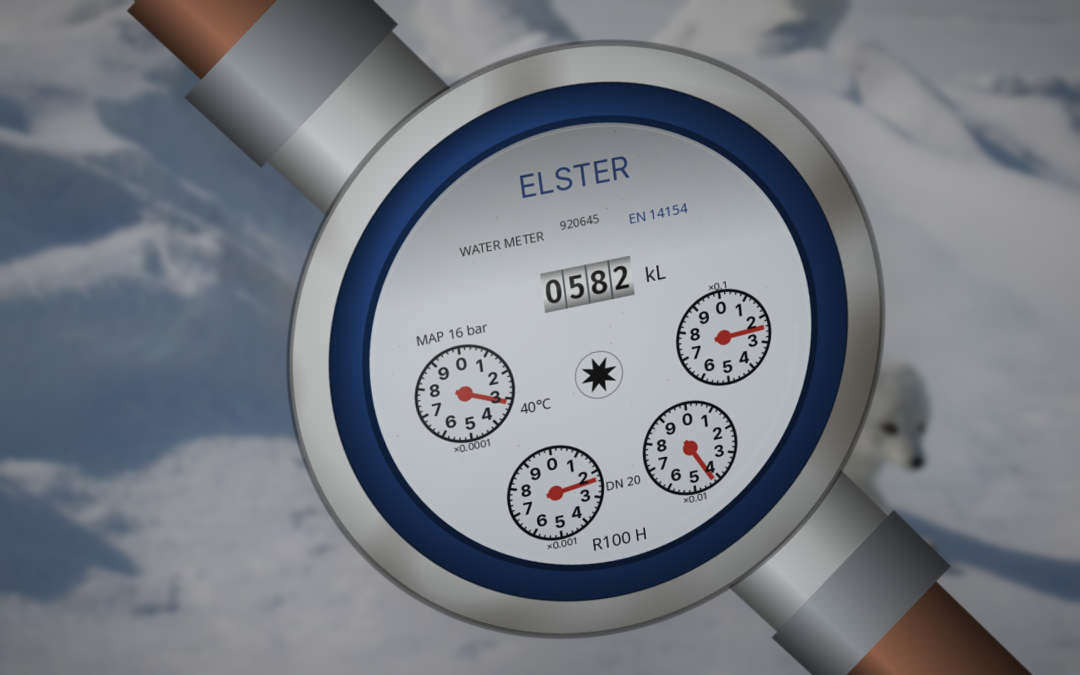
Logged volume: 582.2423 kL
